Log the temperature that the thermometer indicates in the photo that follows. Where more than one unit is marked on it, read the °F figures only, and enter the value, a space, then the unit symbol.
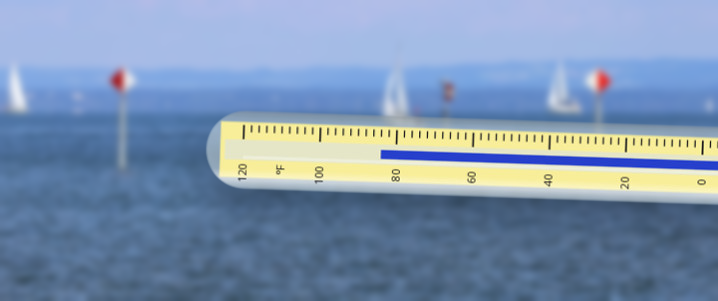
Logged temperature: 84 °F
